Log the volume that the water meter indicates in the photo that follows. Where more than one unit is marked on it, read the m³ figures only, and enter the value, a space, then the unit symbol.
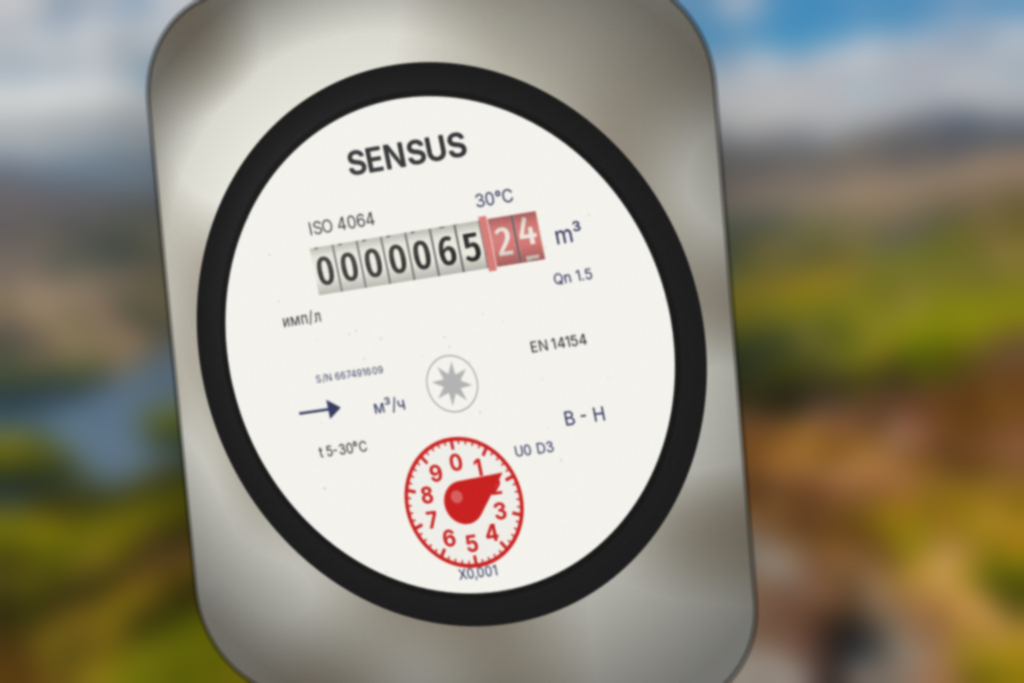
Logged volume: 65.241 m³
